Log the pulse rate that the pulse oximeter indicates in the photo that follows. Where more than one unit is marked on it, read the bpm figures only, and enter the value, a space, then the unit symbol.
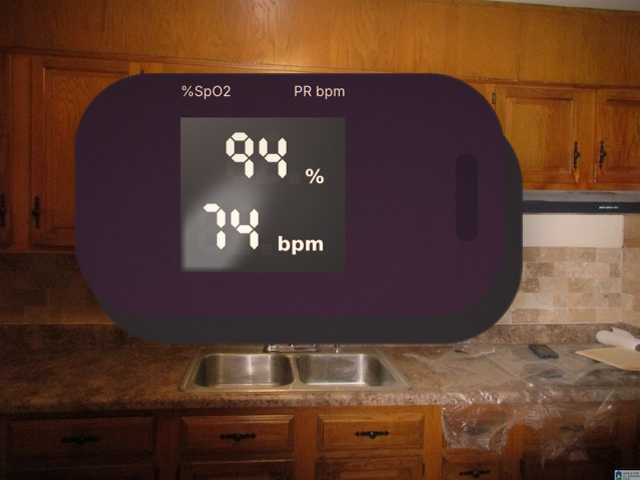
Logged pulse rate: 74 bpm
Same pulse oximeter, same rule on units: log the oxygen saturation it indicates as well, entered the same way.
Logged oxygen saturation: 94 %
